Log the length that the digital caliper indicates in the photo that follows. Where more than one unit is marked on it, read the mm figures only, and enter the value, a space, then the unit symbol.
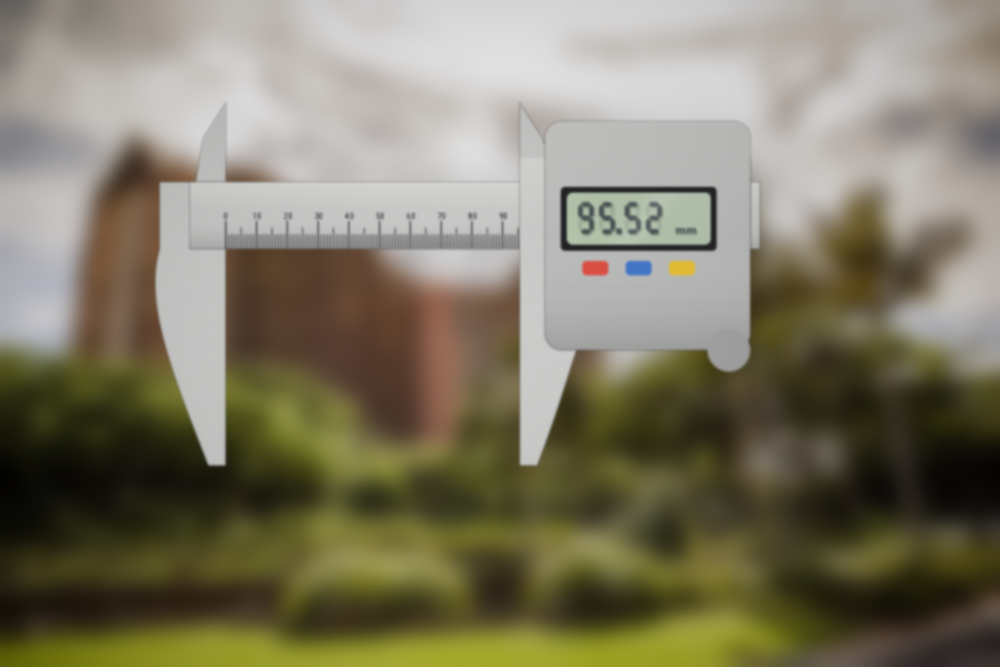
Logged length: 95.52 mm
